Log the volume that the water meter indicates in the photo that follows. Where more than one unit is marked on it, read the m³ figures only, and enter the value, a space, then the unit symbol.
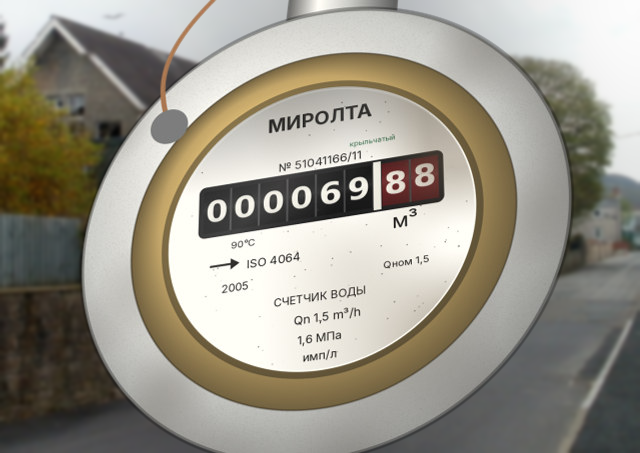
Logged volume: 69.88 m³
